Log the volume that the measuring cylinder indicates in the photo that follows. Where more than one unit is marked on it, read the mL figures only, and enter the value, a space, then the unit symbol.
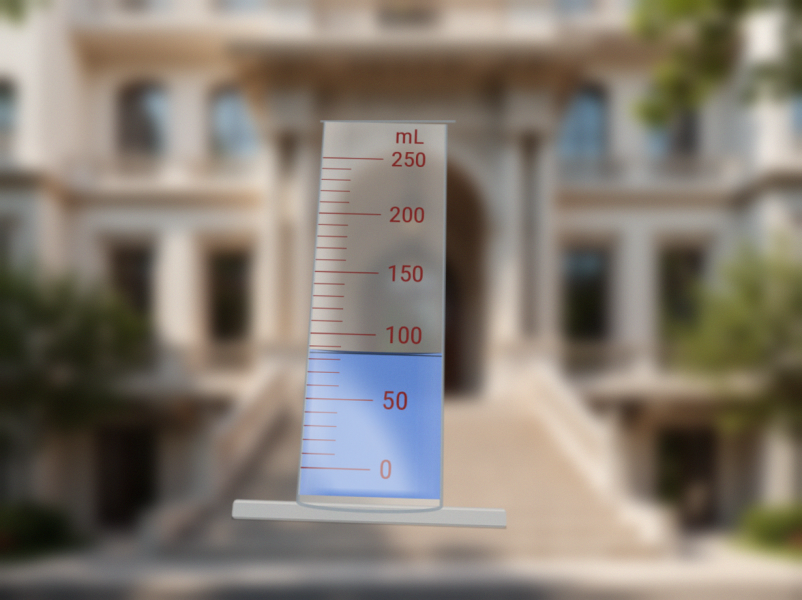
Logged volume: 85 mL
